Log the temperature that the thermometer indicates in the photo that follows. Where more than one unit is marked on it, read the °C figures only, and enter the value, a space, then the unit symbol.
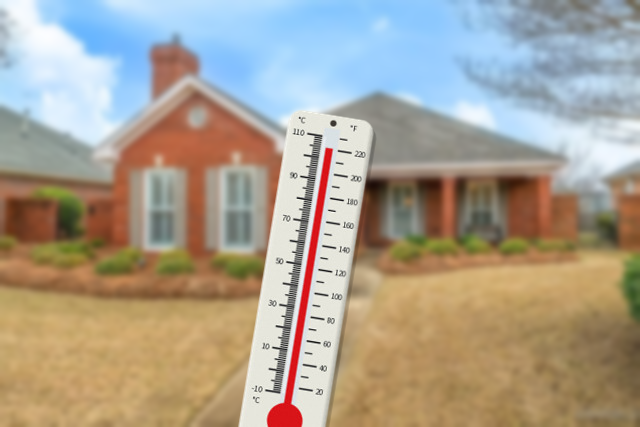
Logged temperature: 105 °C
